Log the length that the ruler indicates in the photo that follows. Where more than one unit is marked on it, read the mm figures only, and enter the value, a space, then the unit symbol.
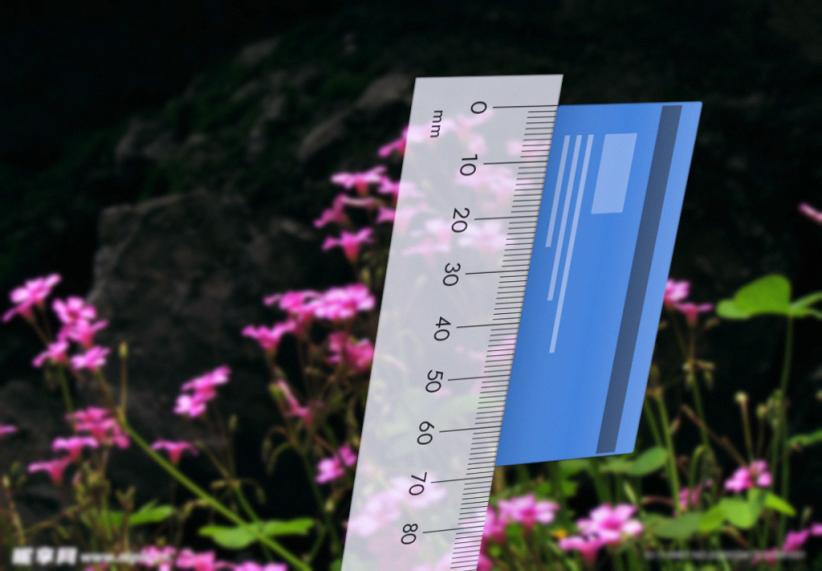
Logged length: 68 mm
